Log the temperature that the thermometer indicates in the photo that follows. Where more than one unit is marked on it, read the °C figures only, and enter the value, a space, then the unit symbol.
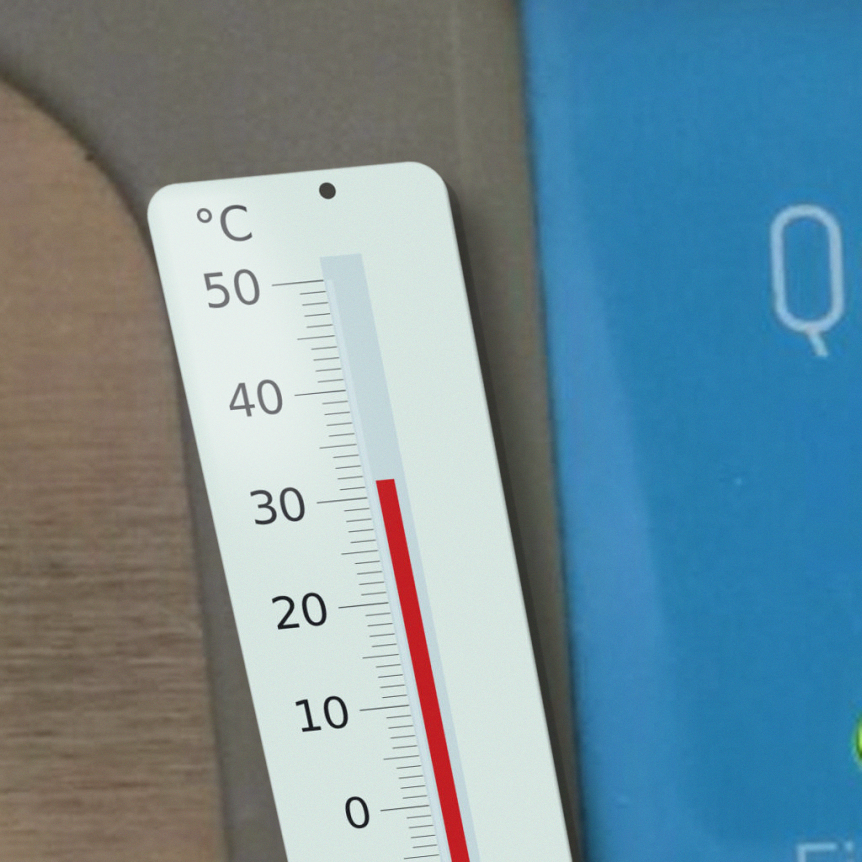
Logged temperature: 31.5 °C
